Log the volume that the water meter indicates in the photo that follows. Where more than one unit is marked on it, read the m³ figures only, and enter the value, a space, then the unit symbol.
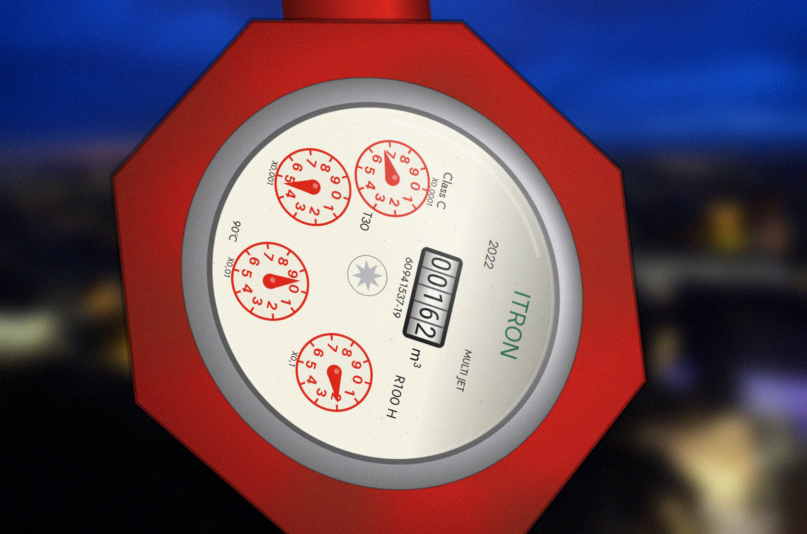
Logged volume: 162.1946 m³
